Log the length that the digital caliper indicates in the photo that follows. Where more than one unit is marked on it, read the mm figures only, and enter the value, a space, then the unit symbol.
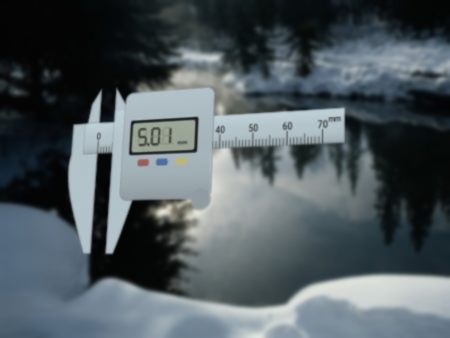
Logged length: 5.01 mm
